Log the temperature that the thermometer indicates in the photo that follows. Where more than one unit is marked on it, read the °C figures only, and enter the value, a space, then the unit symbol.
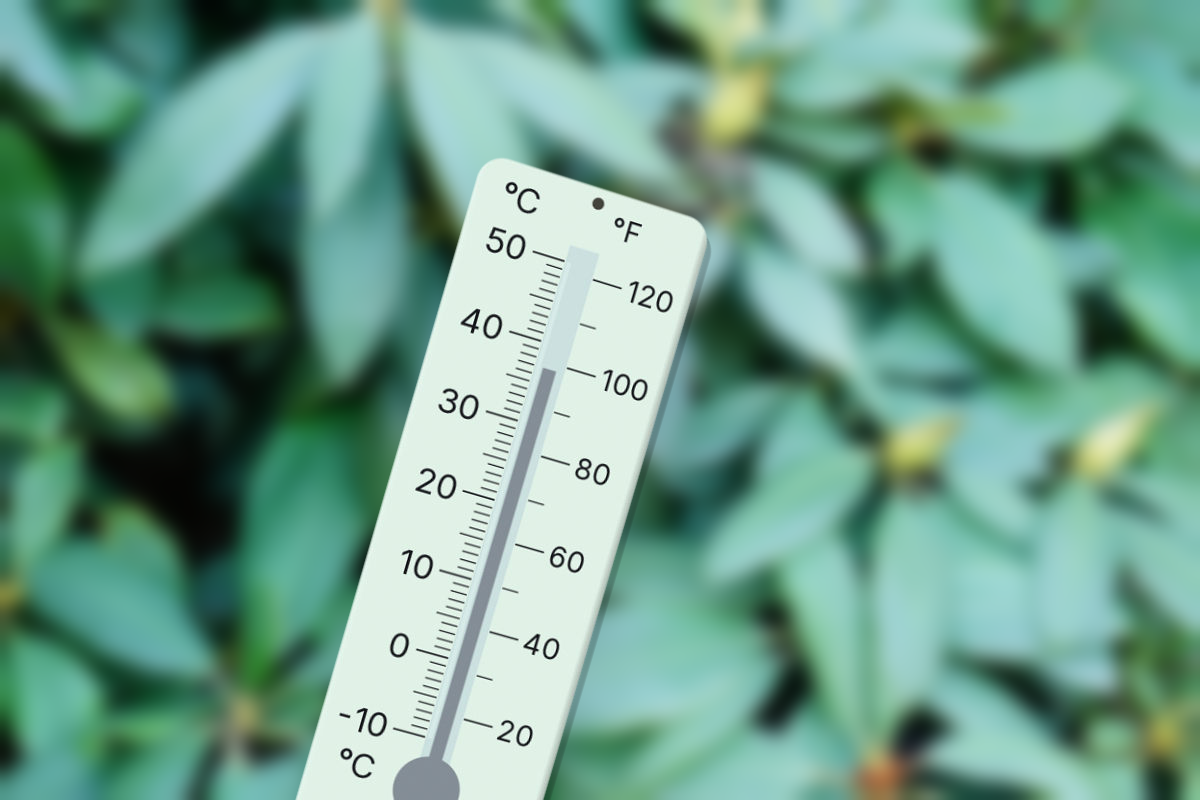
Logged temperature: 37 °C
